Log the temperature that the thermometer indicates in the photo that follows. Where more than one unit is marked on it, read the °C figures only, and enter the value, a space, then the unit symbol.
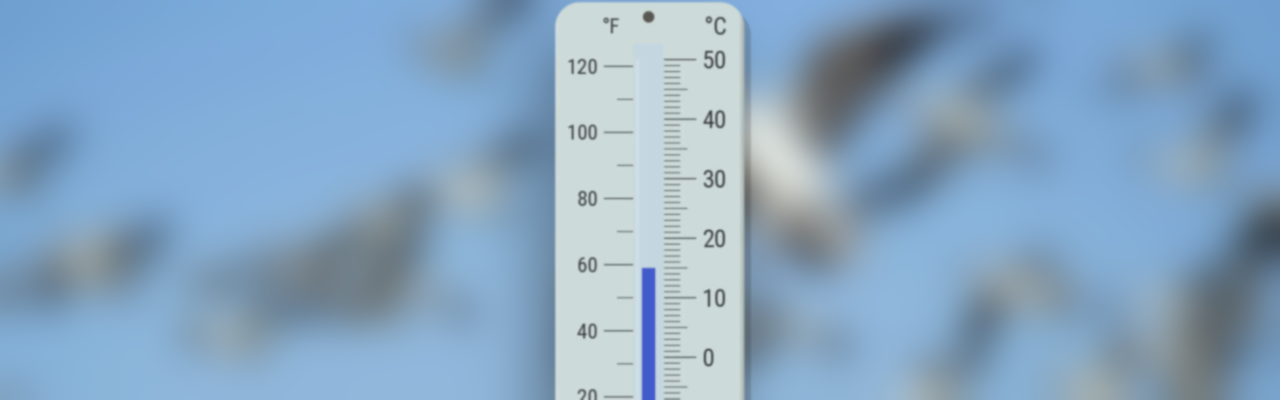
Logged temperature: 15 °C
